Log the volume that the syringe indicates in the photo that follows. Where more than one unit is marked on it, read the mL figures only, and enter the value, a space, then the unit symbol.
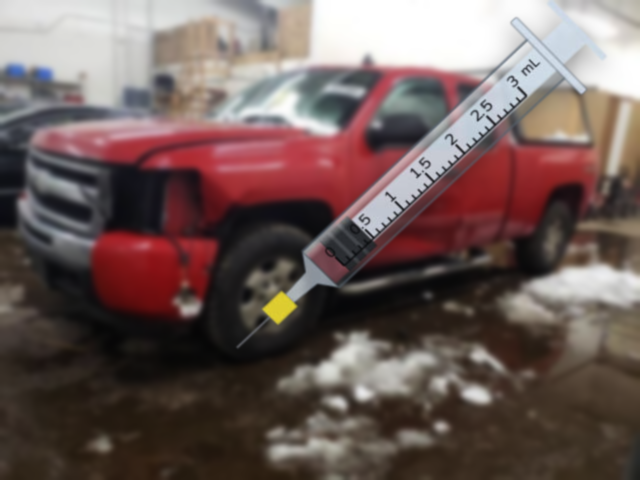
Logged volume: 0 mL
